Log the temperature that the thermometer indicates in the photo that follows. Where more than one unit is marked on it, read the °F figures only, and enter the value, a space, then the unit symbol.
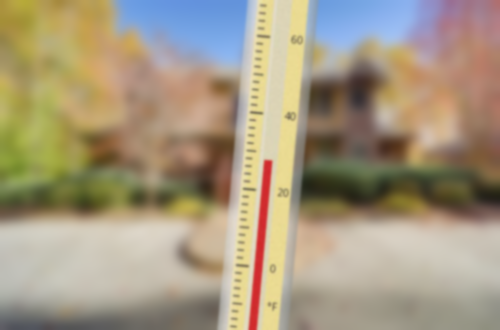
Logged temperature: 28 °F
